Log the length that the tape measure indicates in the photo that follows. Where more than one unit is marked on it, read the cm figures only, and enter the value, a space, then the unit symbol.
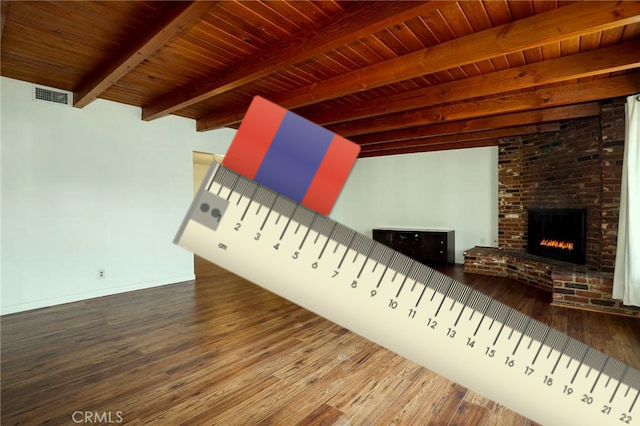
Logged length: 5.5 cm
